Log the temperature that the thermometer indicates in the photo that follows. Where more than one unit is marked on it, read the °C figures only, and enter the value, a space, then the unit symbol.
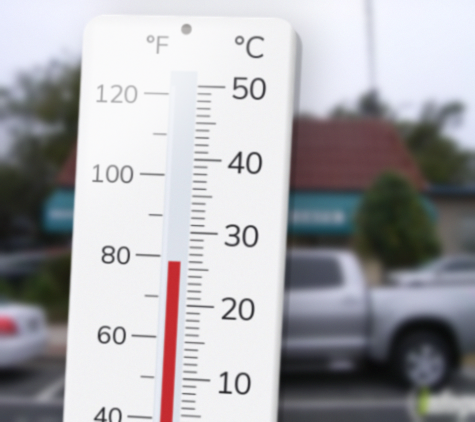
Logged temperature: 26 °C
